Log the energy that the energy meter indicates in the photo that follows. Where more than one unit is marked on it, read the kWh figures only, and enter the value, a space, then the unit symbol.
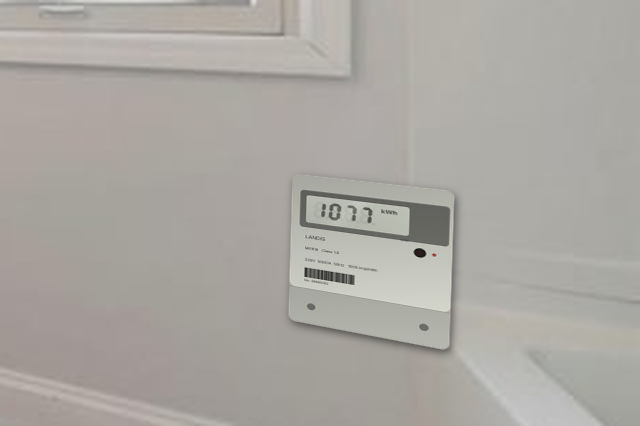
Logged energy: 1077 kWh
